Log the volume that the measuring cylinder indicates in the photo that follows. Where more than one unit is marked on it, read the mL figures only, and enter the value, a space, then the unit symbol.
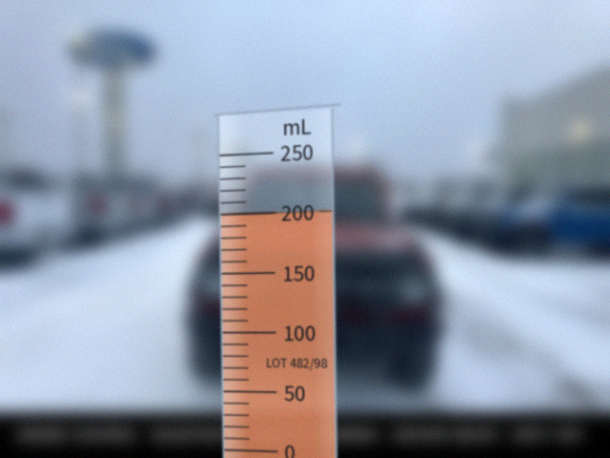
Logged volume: 200 mL
